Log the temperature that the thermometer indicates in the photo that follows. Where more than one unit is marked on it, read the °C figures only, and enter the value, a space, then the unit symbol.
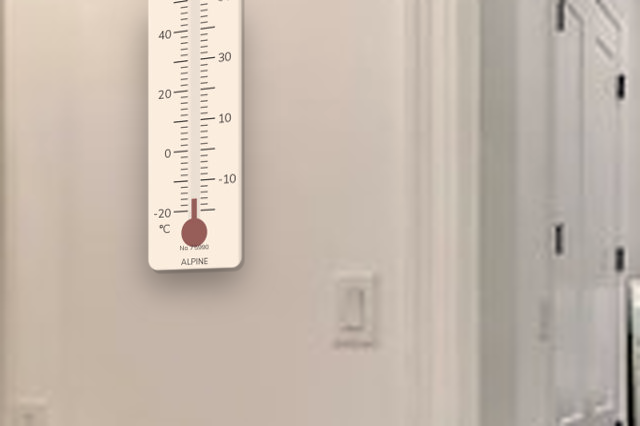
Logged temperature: -16 °C
